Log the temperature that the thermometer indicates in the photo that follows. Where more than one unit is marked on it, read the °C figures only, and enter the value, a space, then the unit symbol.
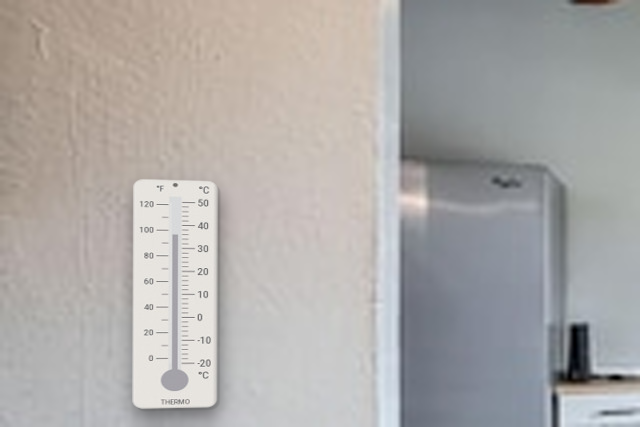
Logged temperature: 36 °C
